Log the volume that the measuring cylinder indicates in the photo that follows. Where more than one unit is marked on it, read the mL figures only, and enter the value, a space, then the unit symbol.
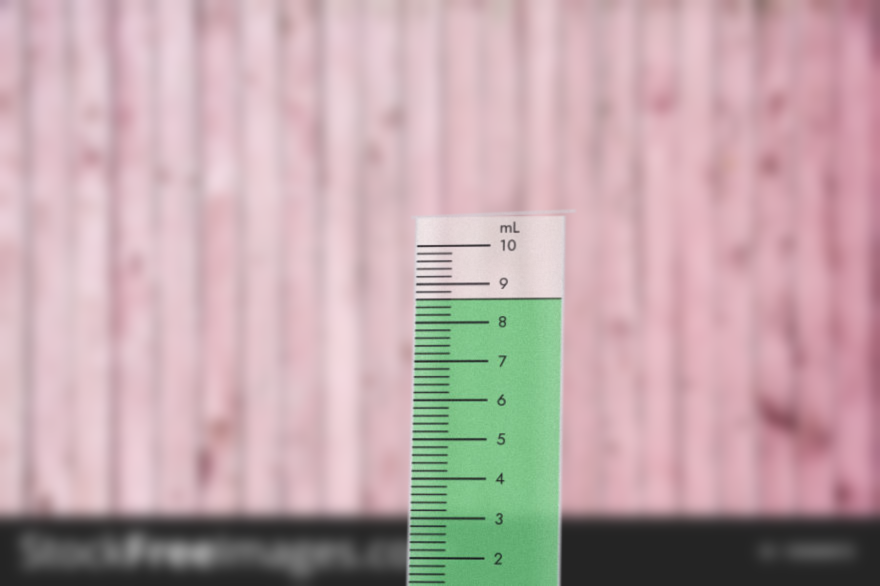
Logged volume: 8.6 mL
